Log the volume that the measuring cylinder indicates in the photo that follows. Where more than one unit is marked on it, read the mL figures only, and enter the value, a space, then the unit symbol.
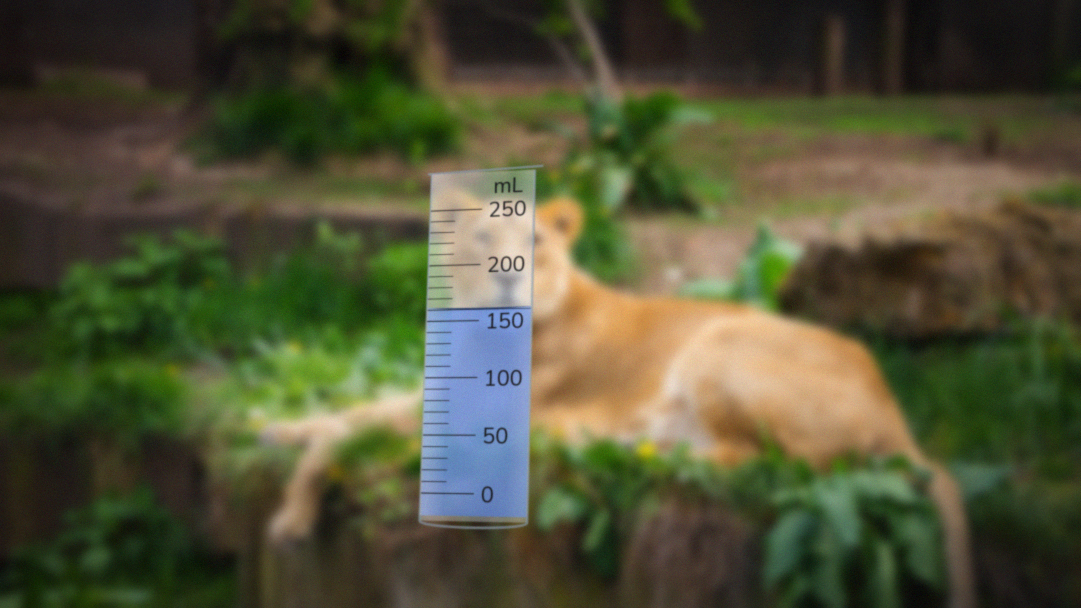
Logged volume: 160 mL
